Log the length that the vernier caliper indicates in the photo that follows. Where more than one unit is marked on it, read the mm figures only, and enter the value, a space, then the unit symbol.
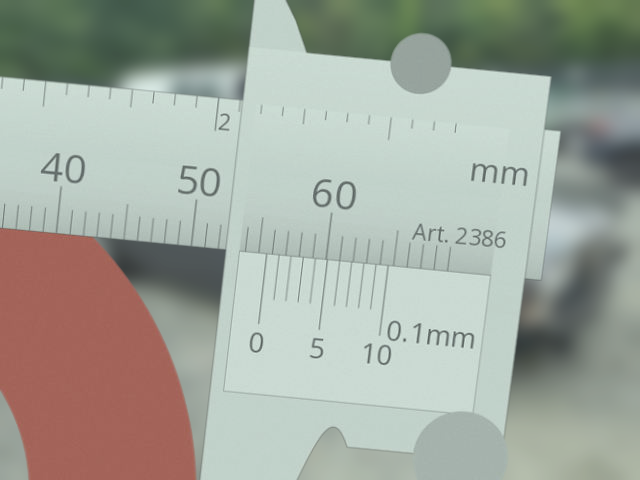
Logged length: 55.6 mm
